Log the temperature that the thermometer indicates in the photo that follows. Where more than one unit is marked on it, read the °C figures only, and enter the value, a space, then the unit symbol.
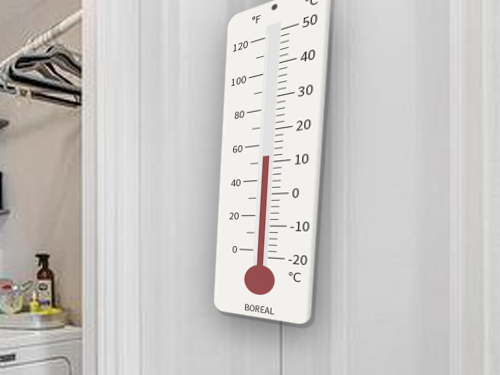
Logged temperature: 12 °C
